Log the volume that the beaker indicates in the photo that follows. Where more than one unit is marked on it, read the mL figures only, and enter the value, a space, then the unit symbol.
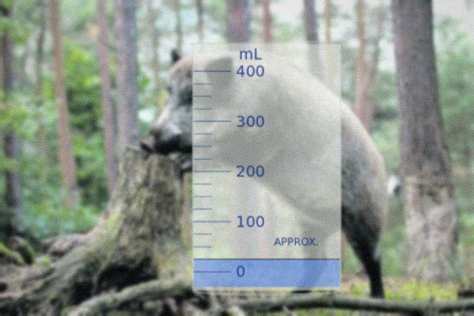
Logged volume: 25 mL
